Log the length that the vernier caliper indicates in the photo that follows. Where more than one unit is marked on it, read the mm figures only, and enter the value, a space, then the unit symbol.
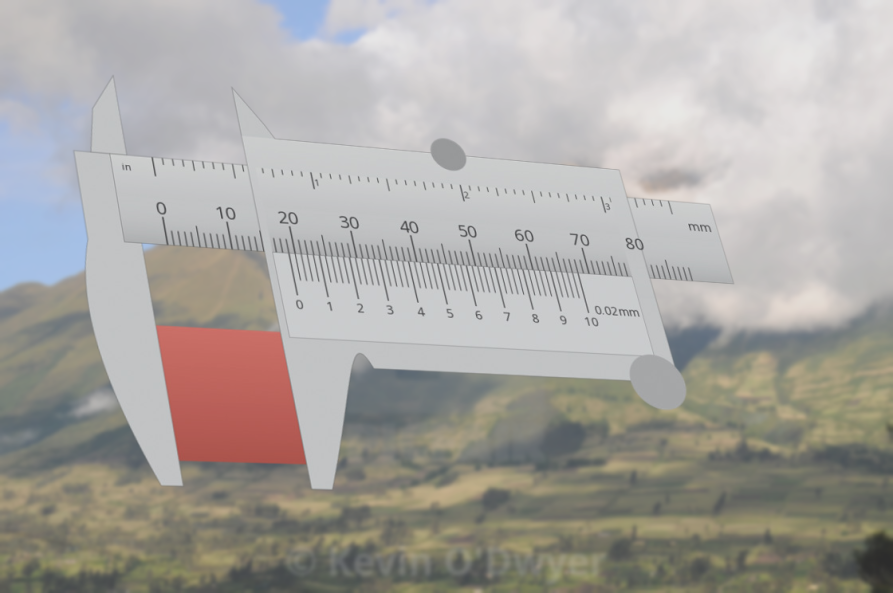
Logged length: 19.0 mm
